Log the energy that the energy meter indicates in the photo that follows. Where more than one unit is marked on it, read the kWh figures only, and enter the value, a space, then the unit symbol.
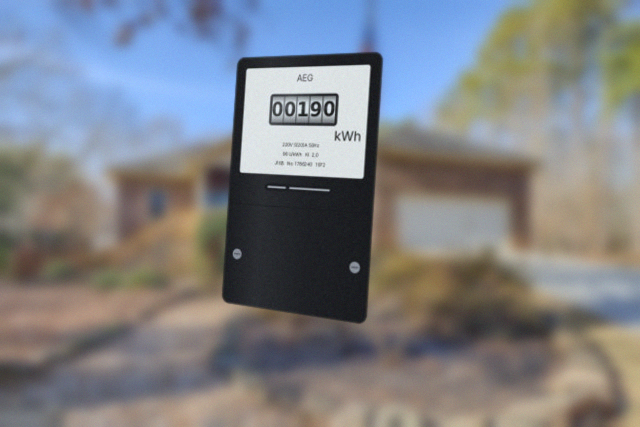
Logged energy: 190 kWh
